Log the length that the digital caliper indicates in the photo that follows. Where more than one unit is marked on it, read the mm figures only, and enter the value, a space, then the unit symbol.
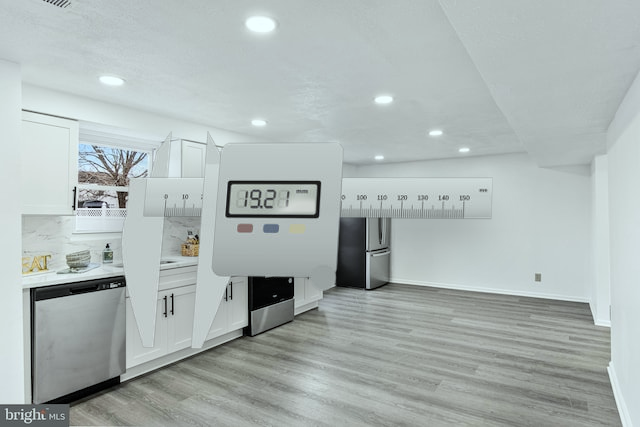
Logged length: 19.21 mm
